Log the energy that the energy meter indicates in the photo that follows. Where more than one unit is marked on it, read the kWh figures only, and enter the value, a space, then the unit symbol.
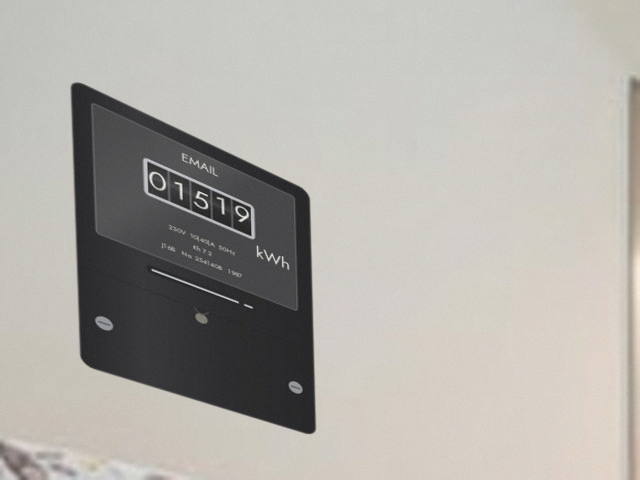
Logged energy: 1519 kWh
